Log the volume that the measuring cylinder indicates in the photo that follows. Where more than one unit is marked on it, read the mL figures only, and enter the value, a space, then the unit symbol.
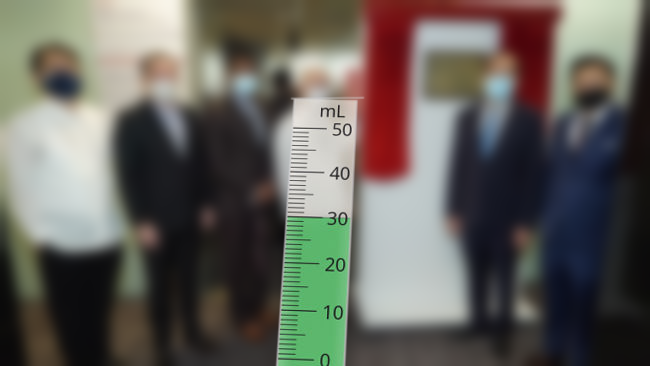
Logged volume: 30 mL
